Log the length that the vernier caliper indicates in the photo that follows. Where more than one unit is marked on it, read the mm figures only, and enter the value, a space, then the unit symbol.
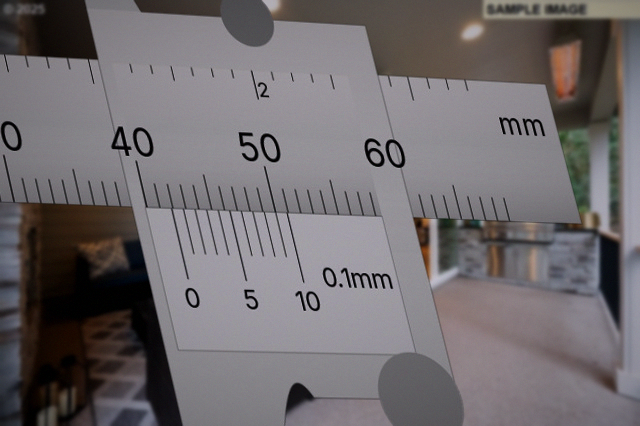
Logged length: 41.9 mm
